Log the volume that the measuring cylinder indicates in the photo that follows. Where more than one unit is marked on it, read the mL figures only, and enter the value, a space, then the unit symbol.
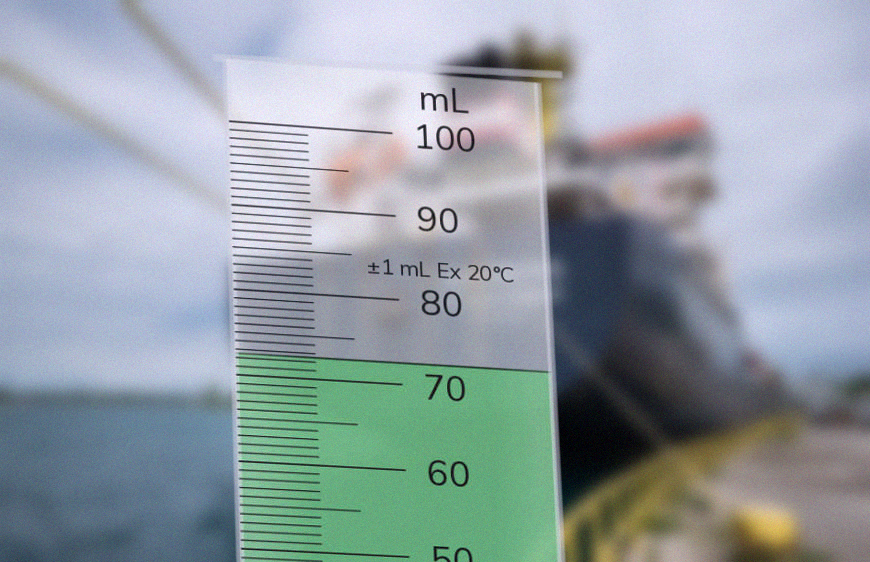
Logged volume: 72.5 mL
